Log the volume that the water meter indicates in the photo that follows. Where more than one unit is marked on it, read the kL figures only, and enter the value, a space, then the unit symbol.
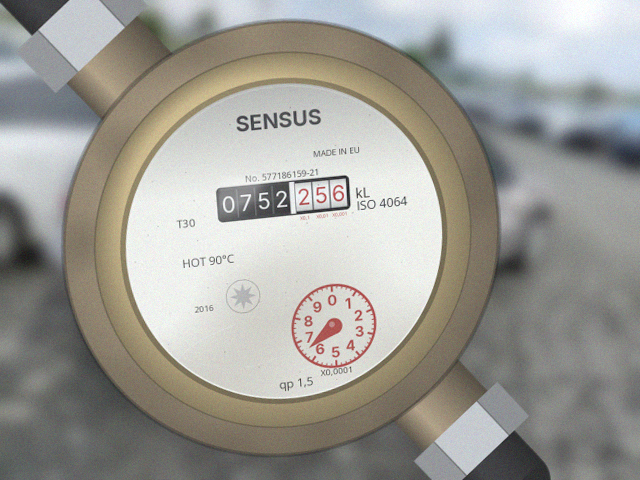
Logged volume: 752.2566 kL
